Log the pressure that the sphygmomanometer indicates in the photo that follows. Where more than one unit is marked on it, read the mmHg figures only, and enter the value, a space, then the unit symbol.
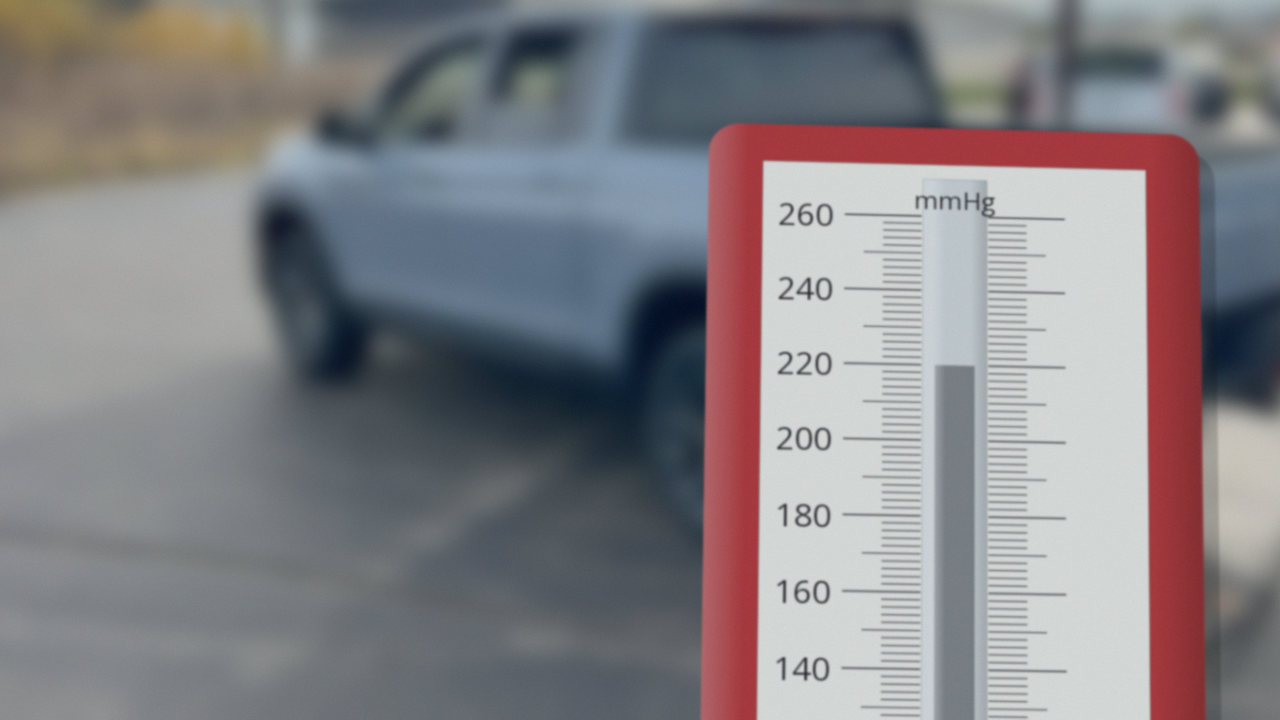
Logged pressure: 220 mmHg
